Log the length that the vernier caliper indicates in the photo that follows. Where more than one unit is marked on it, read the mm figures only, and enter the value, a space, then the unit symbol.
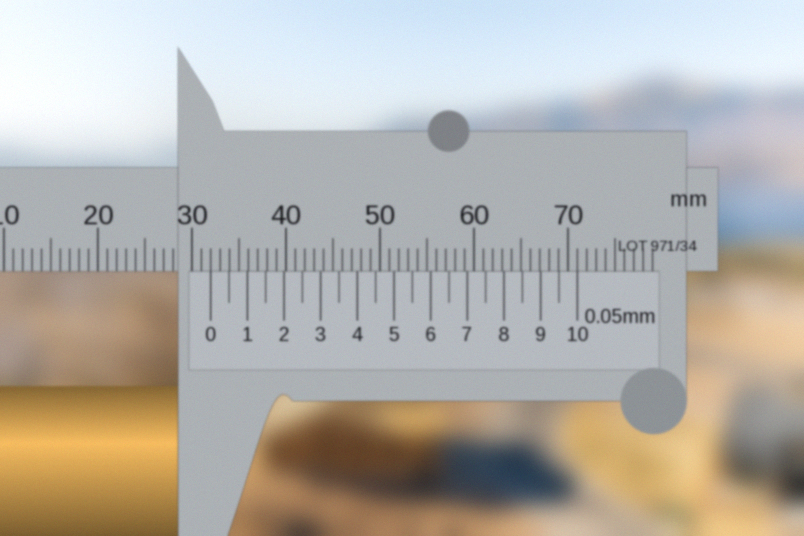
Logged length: 32.0 mm
